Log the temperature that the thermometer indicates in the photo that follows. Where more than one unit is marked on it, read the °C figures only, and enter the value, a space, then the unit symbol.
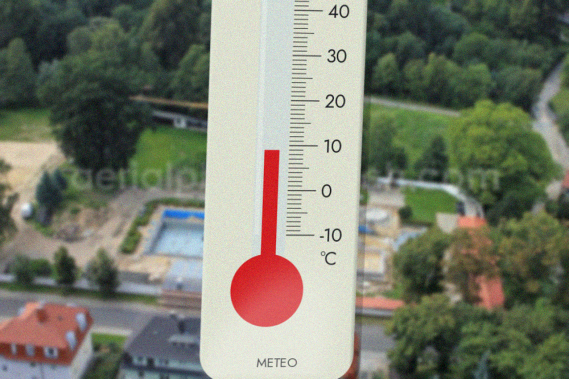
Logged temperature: 9 °C
